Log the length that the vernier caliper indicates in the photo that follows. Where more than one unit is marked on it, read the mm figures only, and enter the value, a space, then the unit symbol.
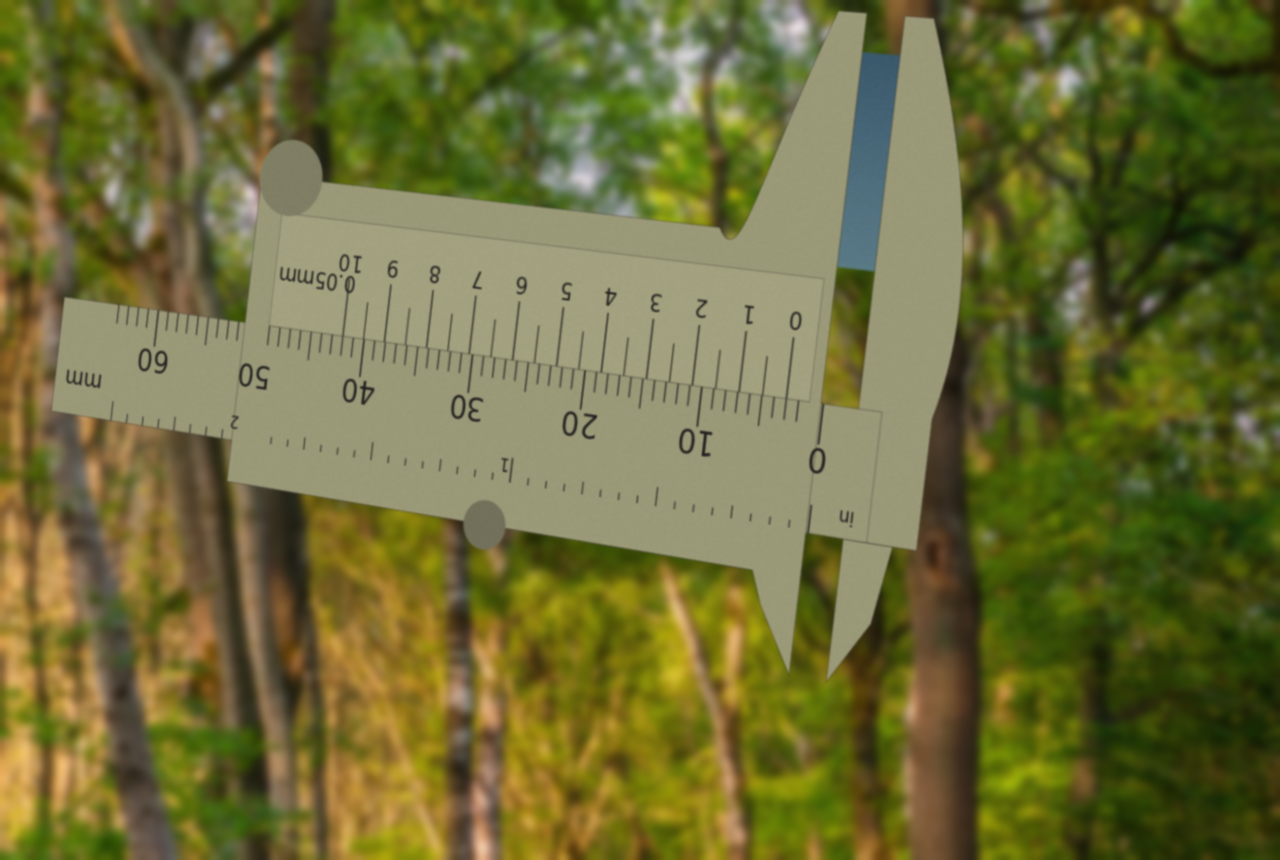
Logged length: 3.0 mm
